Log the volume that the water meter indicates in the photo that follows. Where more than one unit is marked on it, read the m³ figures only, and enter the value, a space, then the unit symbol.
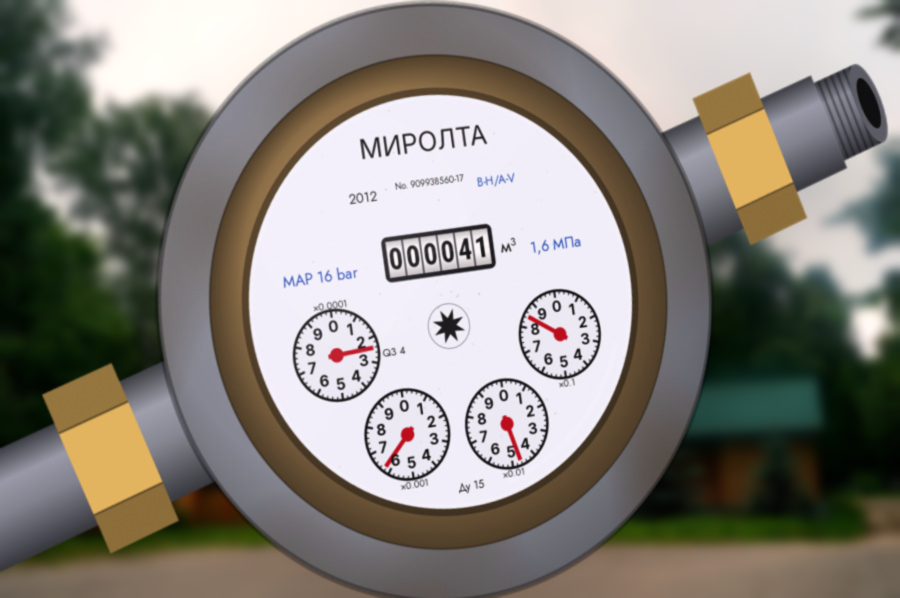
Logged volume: 41.8462 m³
